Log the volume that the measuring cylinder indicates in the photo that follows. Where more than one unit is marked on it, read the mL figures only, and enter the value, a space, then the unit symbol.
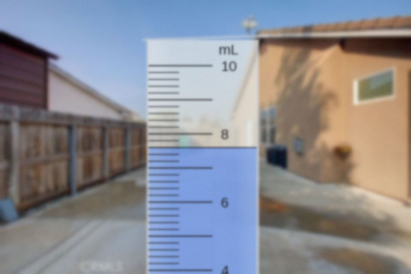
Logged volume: 7.6 mL
